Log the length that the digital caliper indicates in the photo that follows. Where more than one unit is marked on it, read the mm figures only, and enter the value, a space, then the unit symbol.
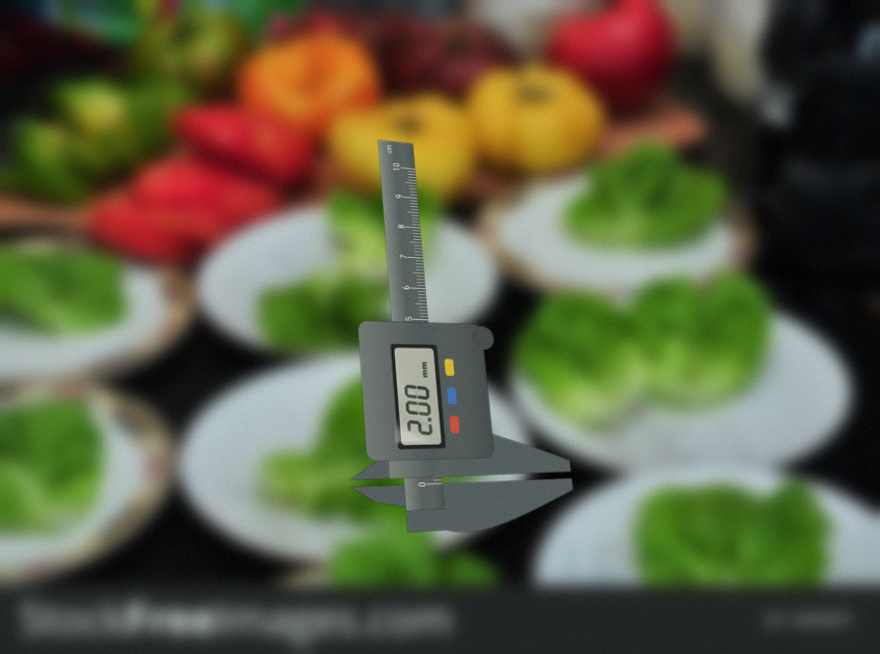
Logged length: 2.00 mm
